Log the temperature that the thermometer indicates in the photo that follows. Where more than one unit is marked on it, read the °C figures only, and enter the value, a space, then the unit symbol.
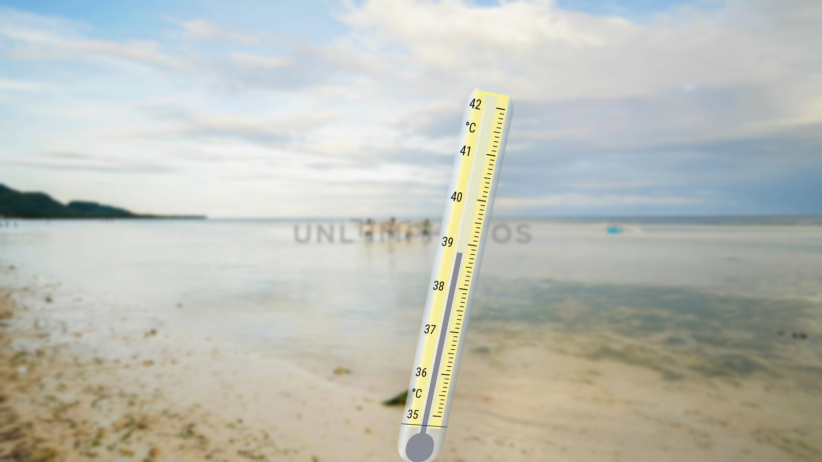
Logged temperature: 38.8 °C
